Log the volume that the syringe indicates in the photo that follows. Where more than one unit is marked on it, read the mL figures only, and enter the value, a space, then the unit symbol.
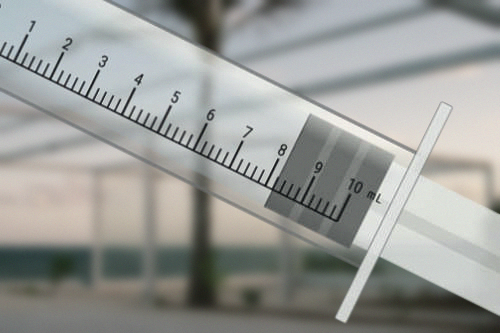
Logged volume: 8.2 mL
